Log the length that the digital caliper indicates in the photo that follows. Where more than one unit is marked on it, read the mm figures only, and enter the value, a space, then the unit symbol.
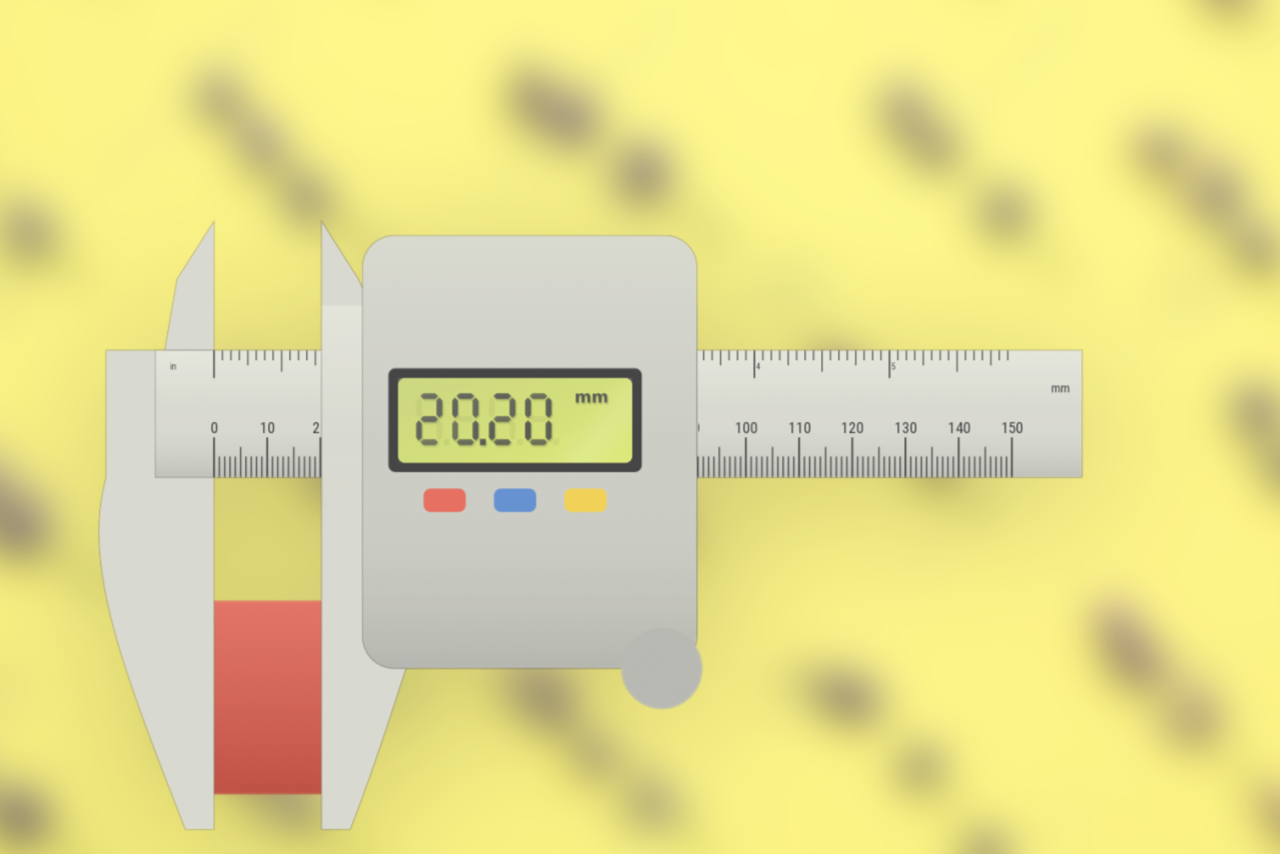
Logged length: 20.20 mm
